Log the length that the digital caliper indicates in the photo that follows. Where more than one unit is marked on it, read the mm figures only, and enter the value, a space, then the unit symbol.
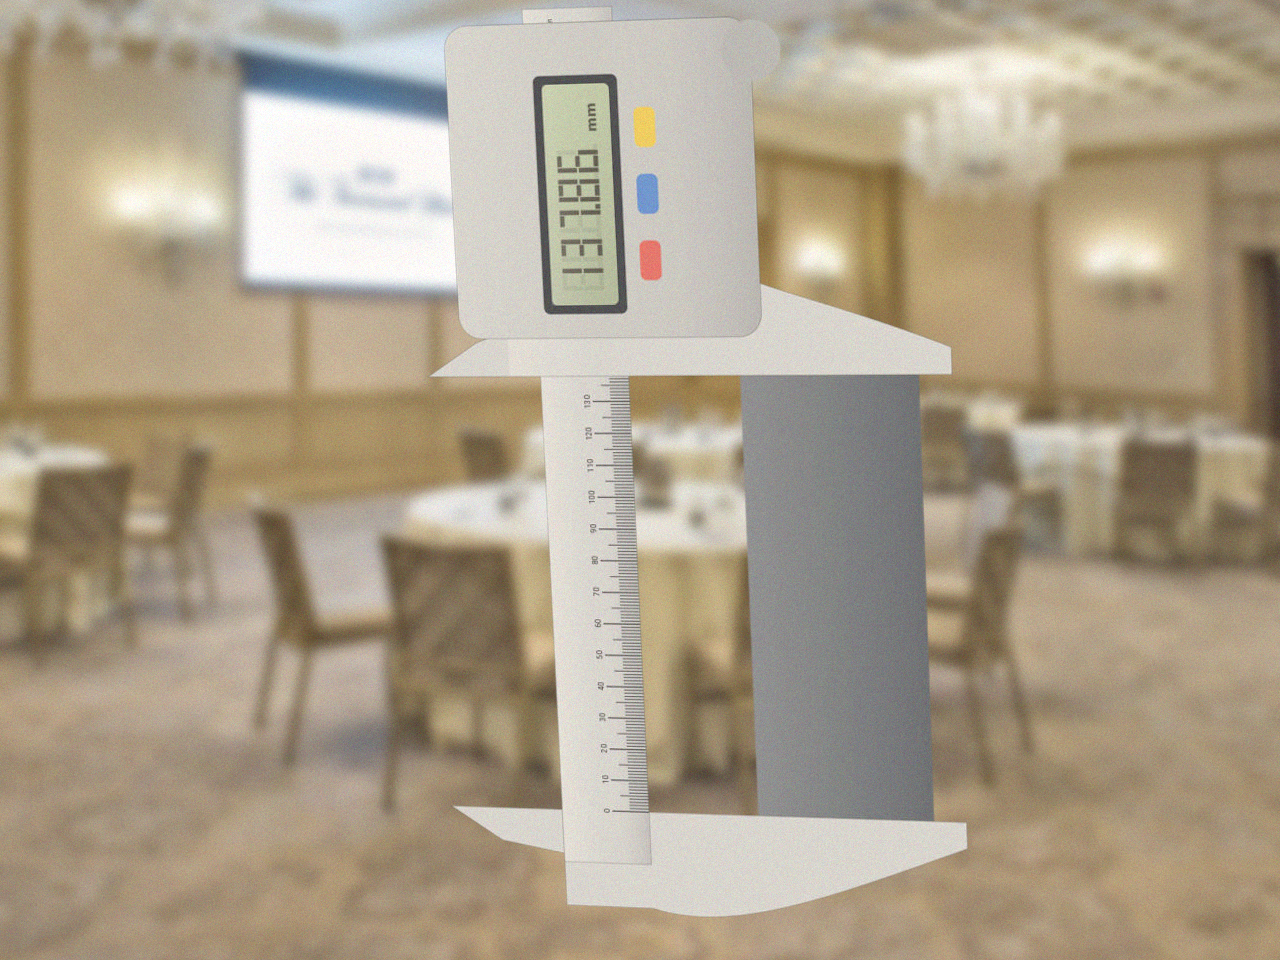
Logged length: 137.86 mm
